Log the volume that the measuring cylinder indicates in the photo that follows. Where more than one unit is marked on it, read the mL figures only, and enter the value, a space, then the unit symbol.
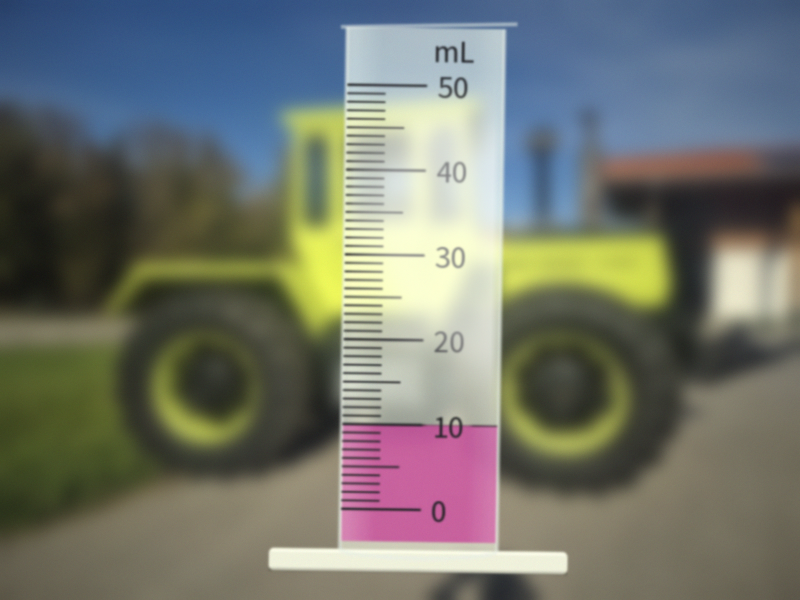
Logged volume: 10 mL
